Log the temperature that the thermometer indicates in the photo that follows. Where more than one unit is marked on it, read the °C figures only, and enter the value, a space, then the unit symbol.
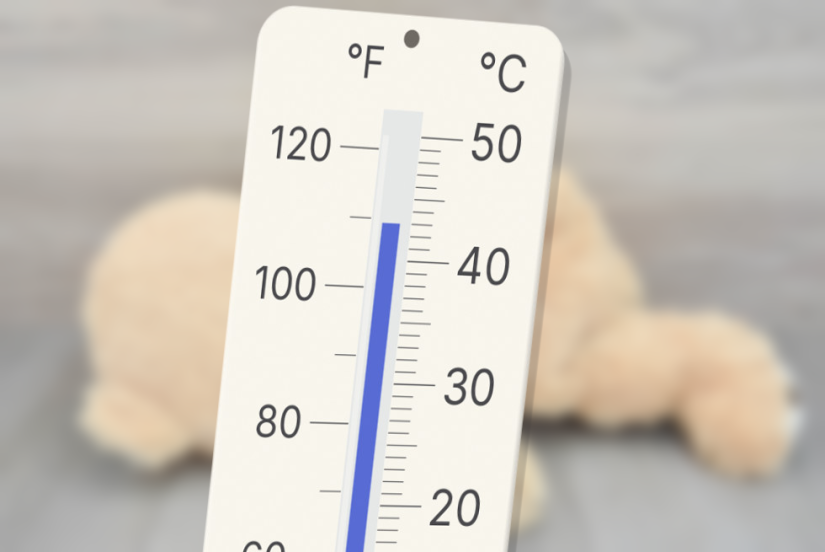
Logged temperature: 43 °C
